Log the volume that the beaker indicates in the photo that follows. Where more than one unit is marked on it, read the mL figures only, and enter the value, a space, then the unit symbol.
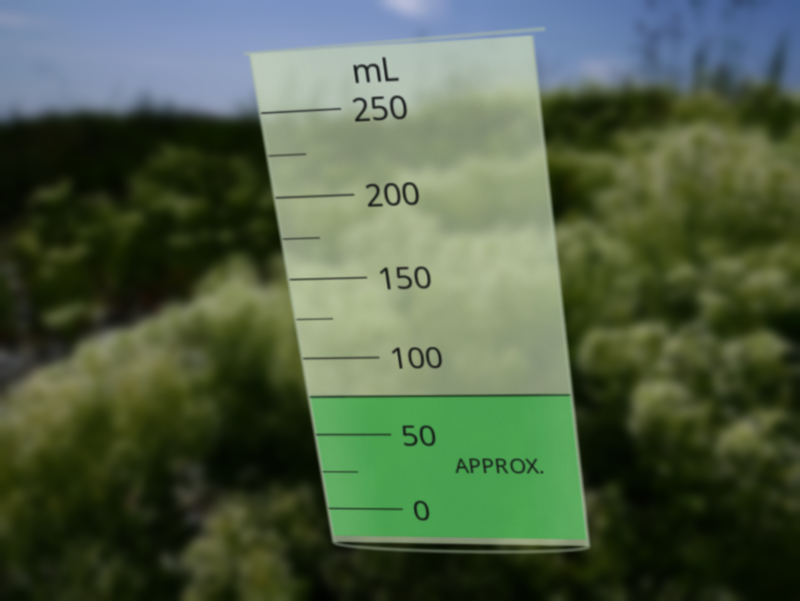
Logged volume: 75 mL
